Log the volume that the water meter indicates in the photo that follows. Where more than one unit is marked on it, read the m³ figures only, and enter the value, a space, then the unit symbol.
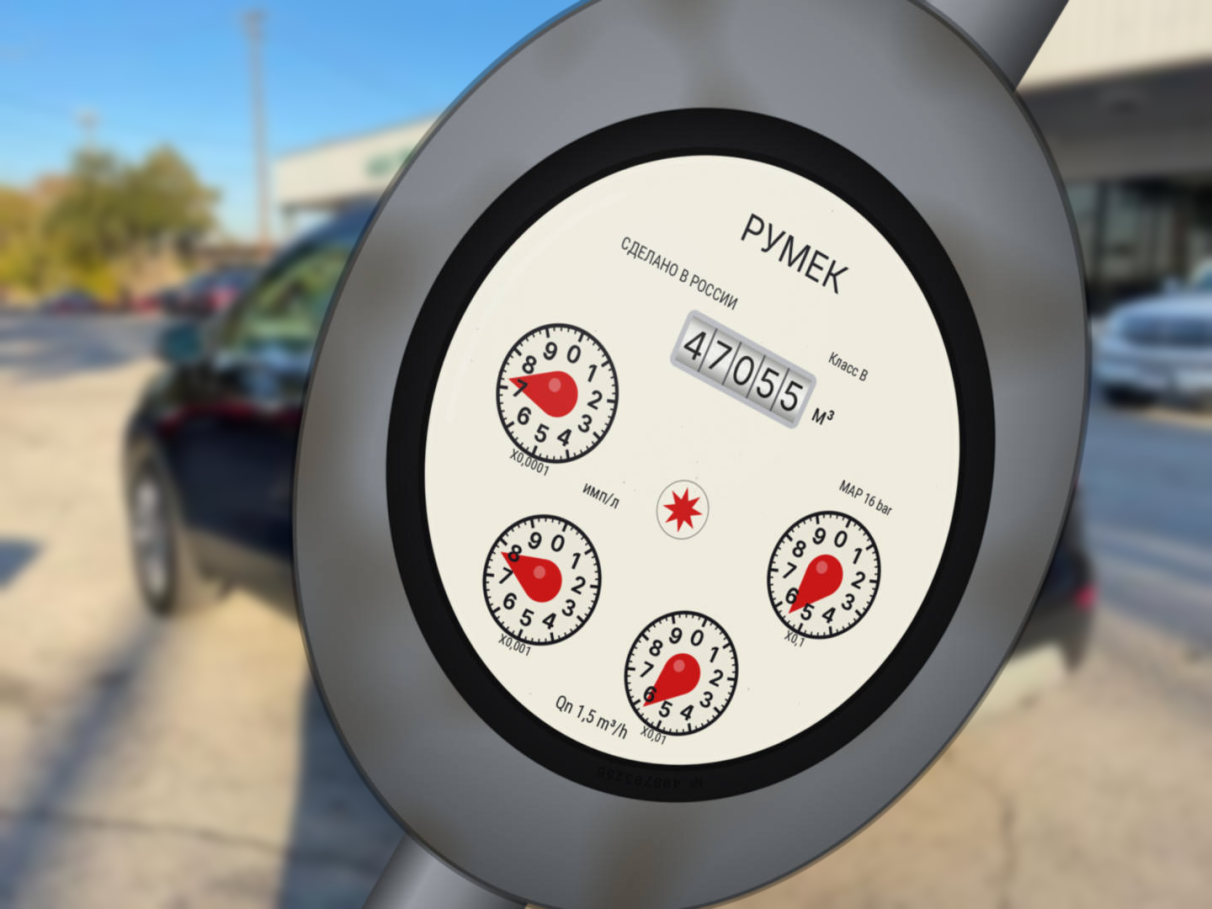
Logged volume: 47055.5577 m³
